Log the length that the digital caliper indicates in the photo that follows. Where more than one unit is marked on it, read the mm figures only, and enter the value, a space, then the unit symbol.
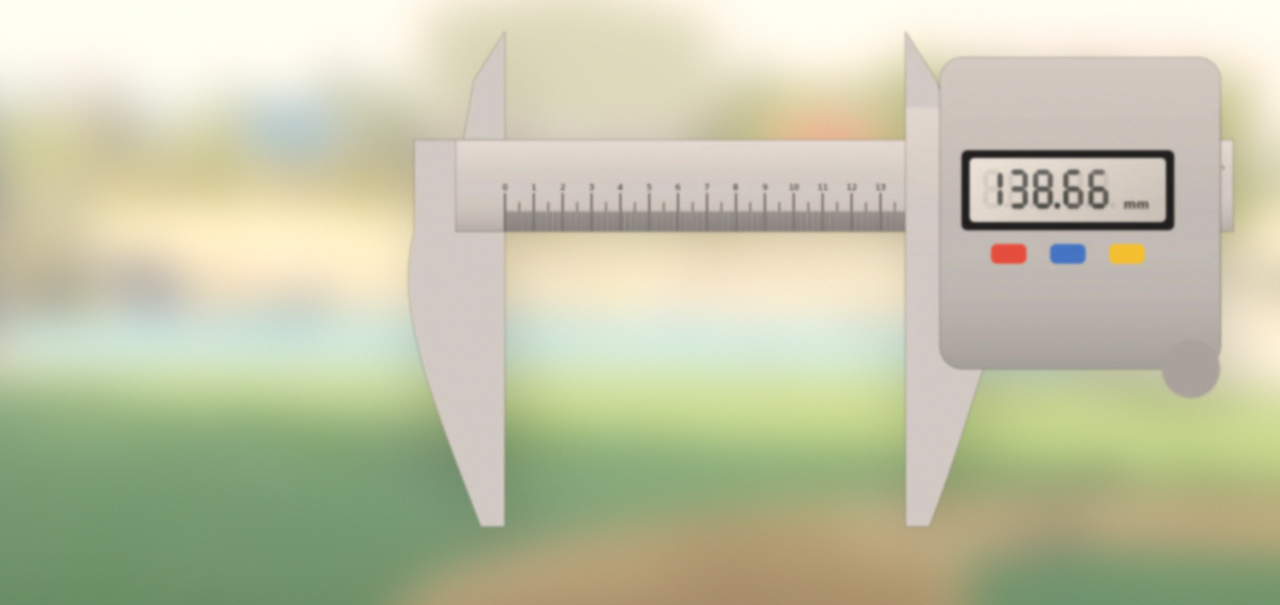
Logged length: 138.66 mm
